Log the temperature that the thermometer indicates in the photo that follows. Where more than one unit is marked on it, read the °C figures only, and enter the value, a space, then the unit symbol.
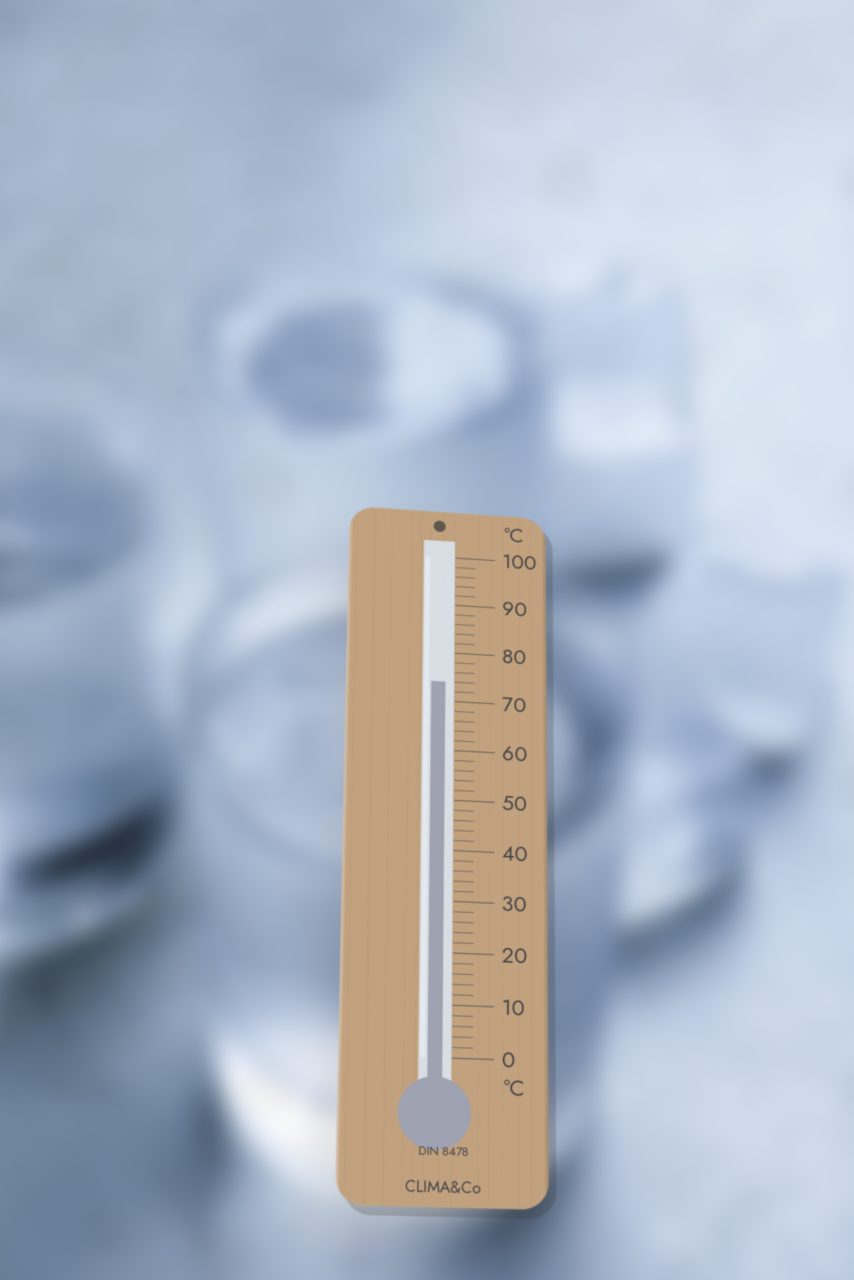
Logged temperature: 74 °C
